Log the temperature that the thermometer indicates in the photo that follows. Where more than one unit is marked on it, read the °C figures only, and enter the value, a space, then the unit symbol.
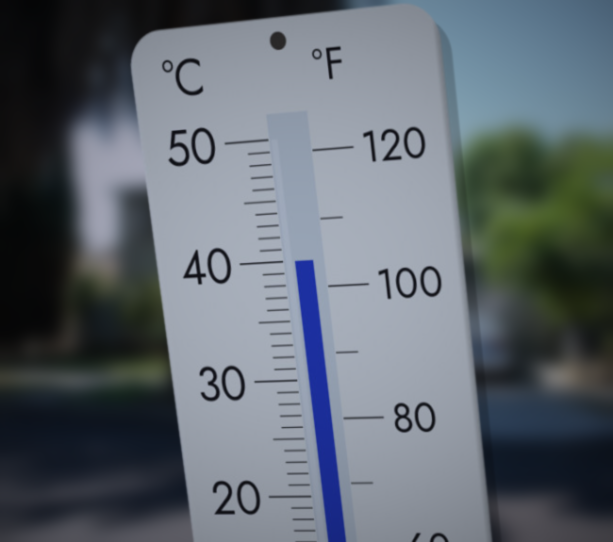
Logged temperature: 40 °C
